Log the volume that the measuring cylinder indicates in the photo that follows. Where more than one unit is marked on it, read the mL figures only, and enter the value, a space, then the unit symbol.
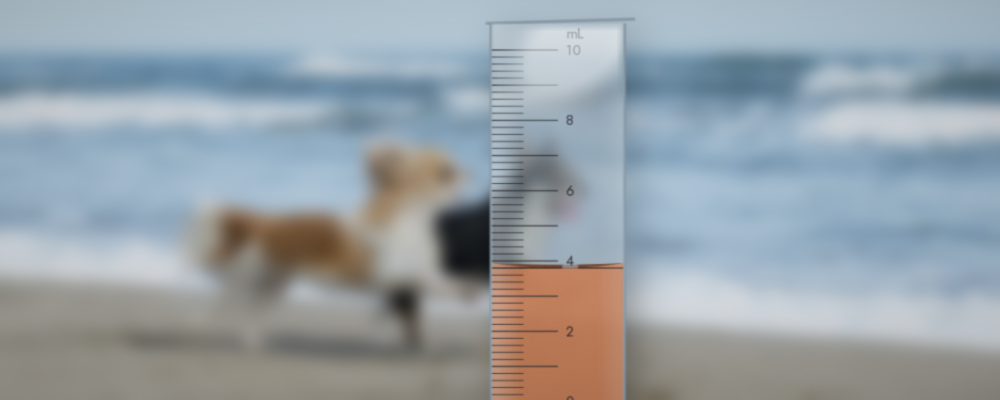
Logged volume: 3.8 mL
